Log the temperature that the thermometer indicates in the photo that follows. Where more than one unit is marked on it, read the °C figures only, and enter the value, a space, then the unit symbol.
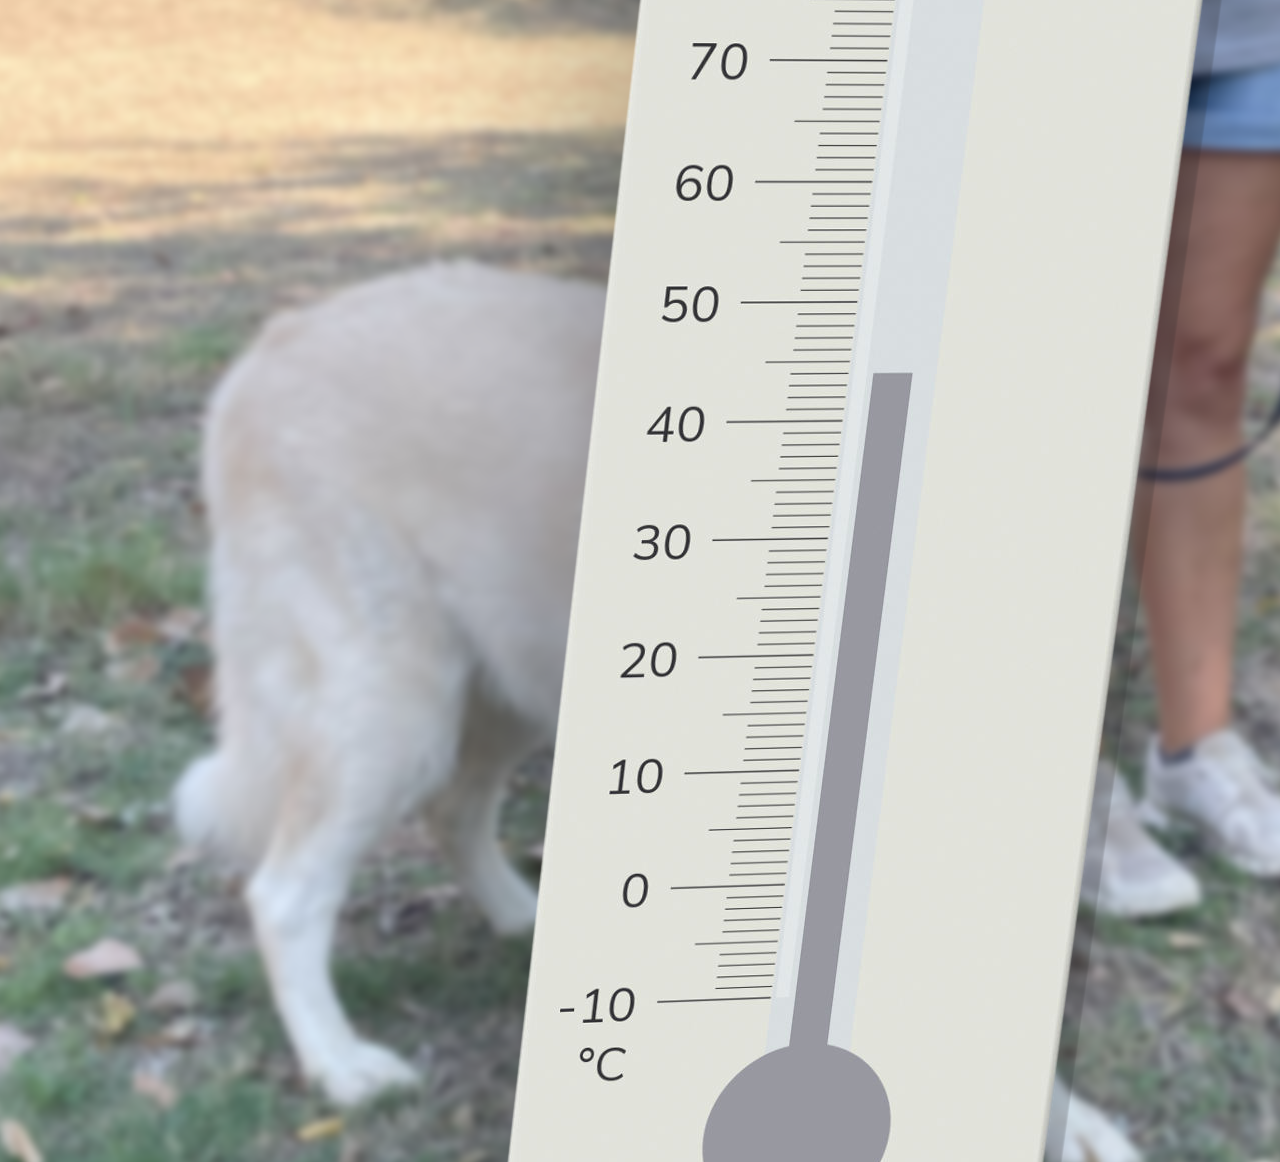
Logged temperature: 44 °C
